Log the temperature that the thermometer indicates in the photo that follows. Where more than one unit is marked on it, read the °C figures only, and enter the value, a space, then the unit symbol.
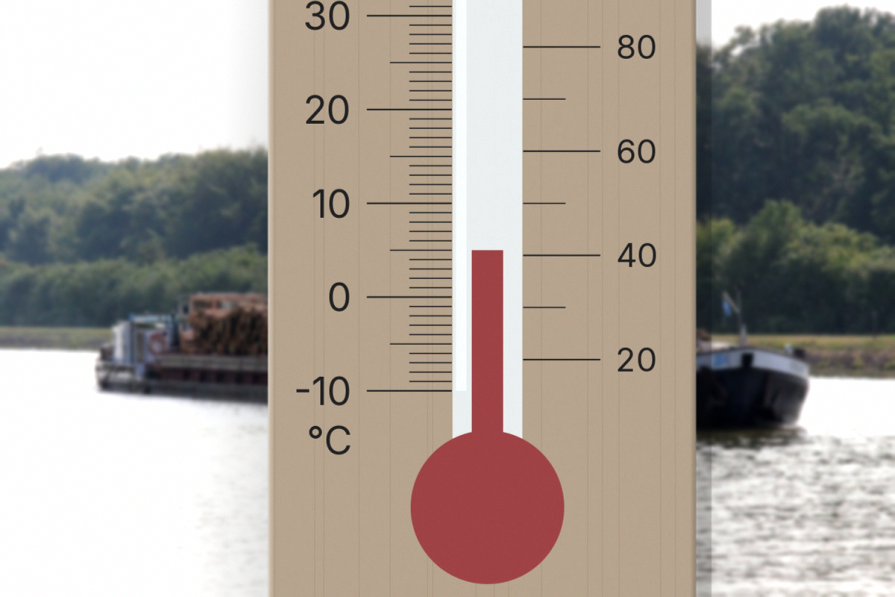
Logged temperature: 5 °C
